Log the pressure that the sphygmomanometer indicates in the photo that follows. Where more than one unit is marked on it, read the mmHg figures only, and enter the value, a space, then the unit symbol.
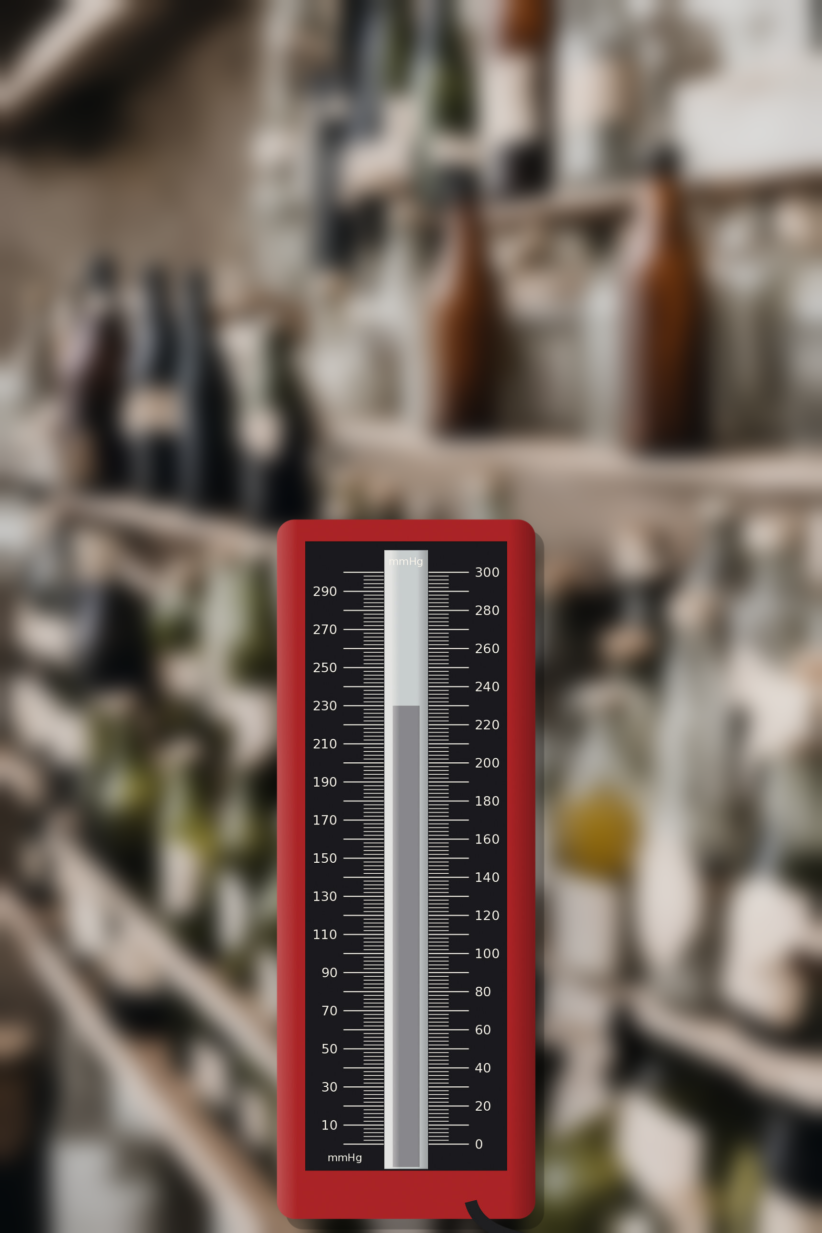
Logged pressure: 230 mmHg
